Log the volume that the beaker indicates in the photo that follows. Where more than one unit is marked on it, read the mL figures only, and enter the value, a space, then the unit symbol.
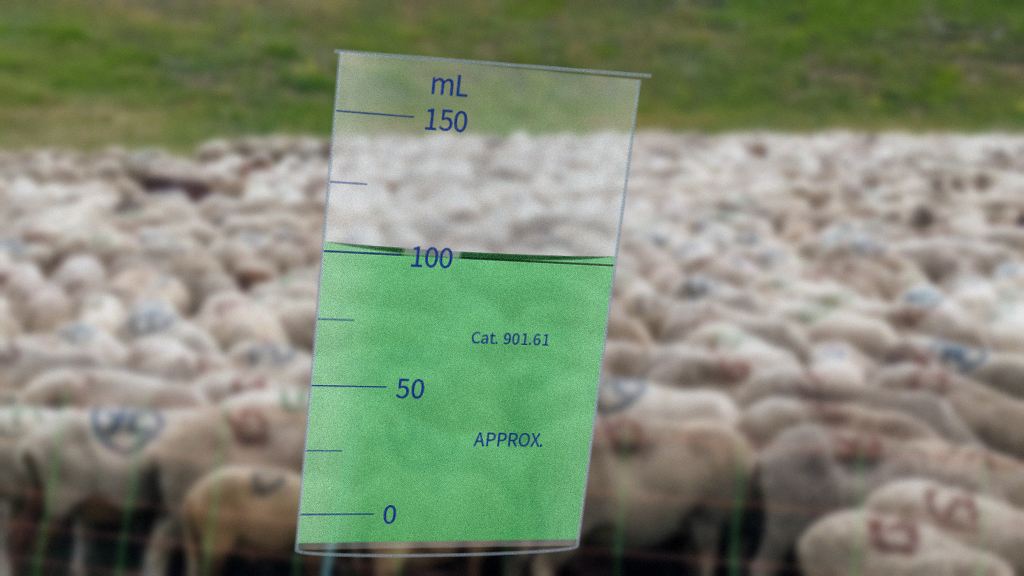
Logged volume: 100 mL
